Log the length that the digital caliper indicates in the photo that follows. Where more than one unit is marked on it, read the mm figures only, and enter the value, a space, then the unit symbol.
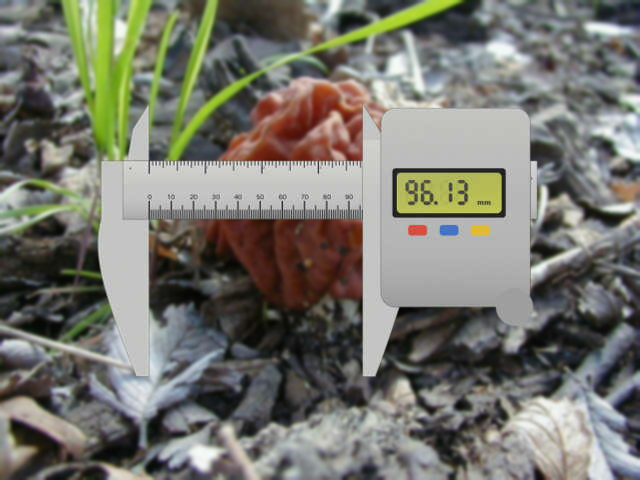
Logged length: 96.13 mm
